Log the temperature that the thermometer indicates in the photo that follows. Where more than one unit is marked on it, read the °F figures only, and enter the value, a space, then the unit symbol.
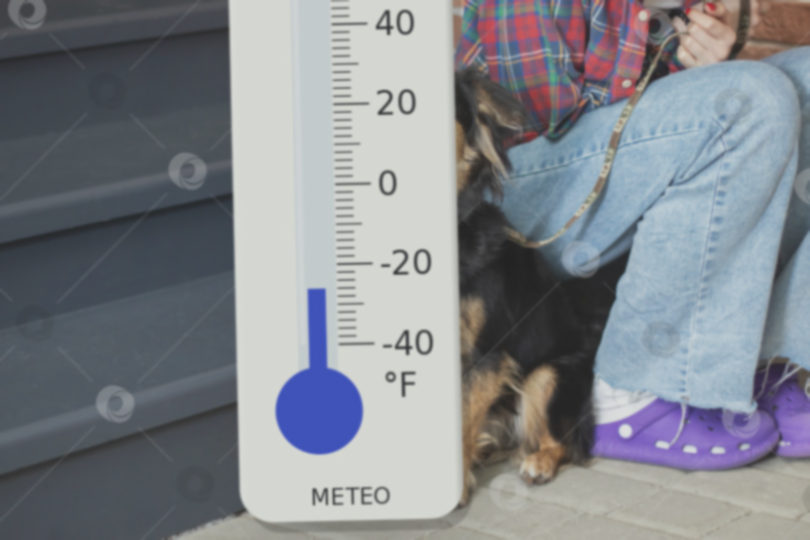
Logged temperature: -26 °F
